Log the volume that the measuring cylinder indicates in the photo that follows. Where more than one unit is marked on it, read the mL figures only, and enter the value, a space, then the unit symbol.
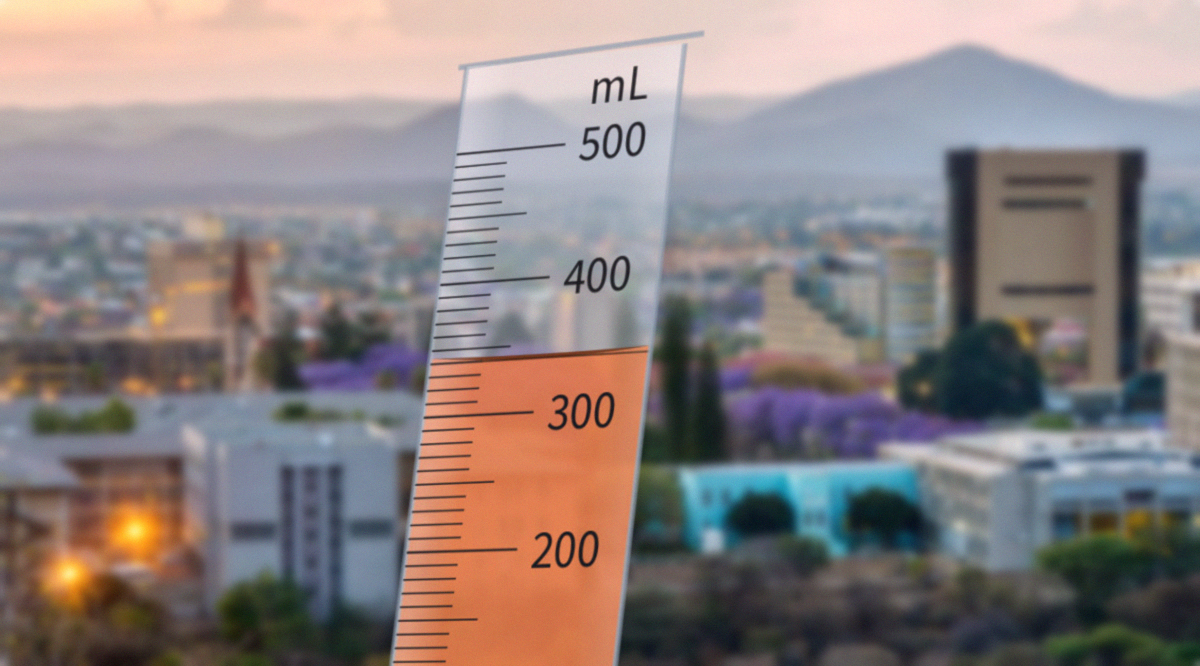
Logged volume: 340 mL
